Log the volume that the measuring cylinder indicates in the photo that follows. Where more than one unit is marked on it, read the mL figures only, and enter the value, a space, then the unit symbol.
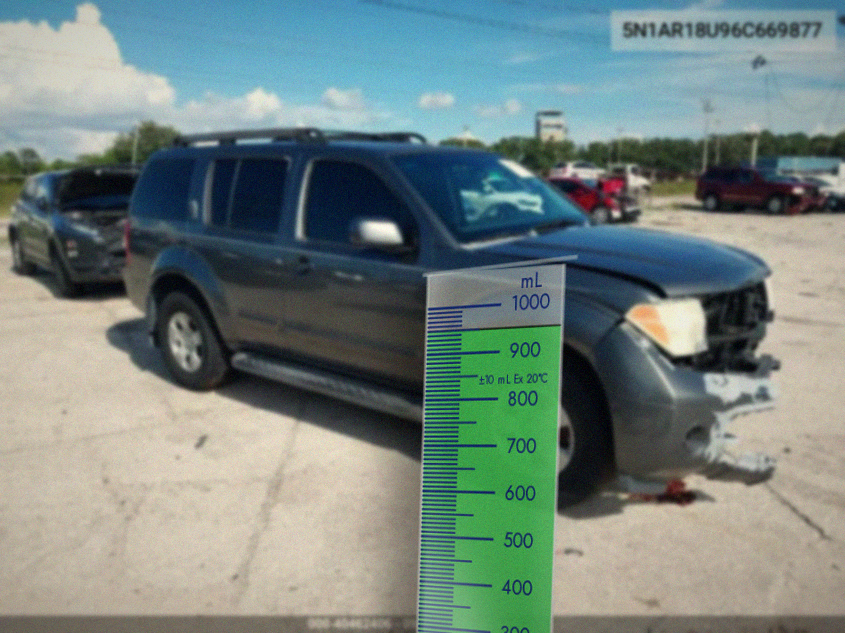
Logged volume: 950 mL
